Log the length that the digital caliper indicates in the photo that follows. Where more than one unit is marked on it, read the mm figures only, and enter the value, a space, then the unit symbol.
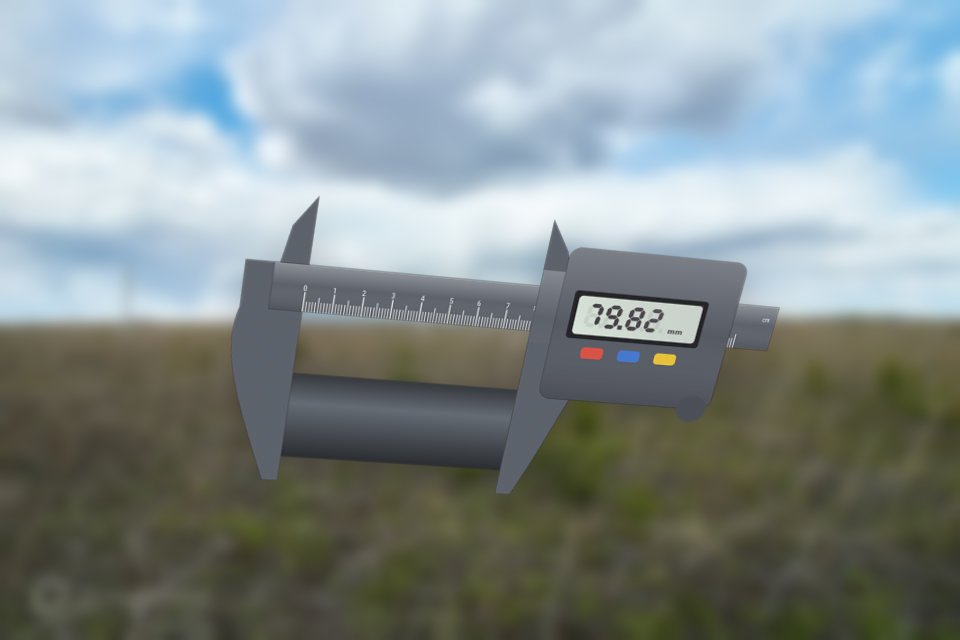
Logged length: 79.82 mm
